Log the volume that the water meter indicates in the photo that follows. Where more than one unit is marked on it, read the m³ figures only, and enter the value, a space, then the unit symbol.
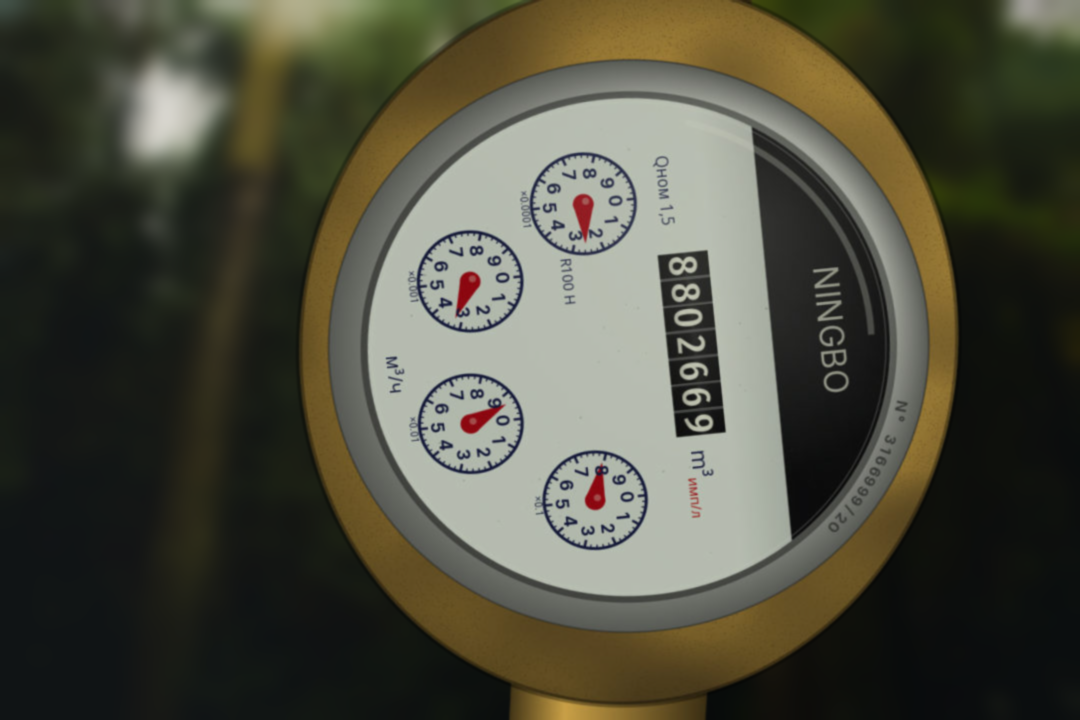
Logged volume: 8802669.7932 m³
